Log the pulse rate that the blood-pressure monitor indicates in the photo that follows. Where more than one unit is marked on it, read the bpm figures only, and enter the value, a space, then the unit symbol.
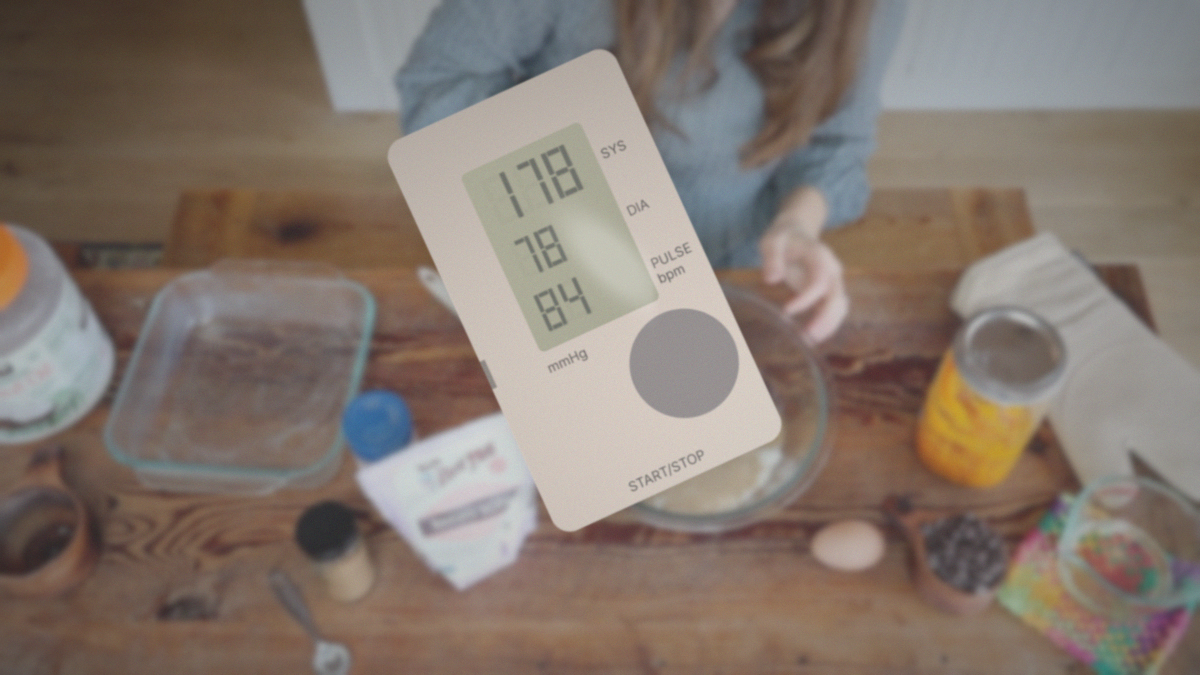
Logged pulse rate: 84 bpm
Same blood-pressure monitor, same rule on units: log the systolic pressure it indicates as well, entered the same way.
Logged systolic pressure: 178 mmHg
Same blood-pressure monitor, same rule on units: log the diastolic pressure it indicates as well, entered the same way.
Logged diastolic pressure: 78 mmHg
